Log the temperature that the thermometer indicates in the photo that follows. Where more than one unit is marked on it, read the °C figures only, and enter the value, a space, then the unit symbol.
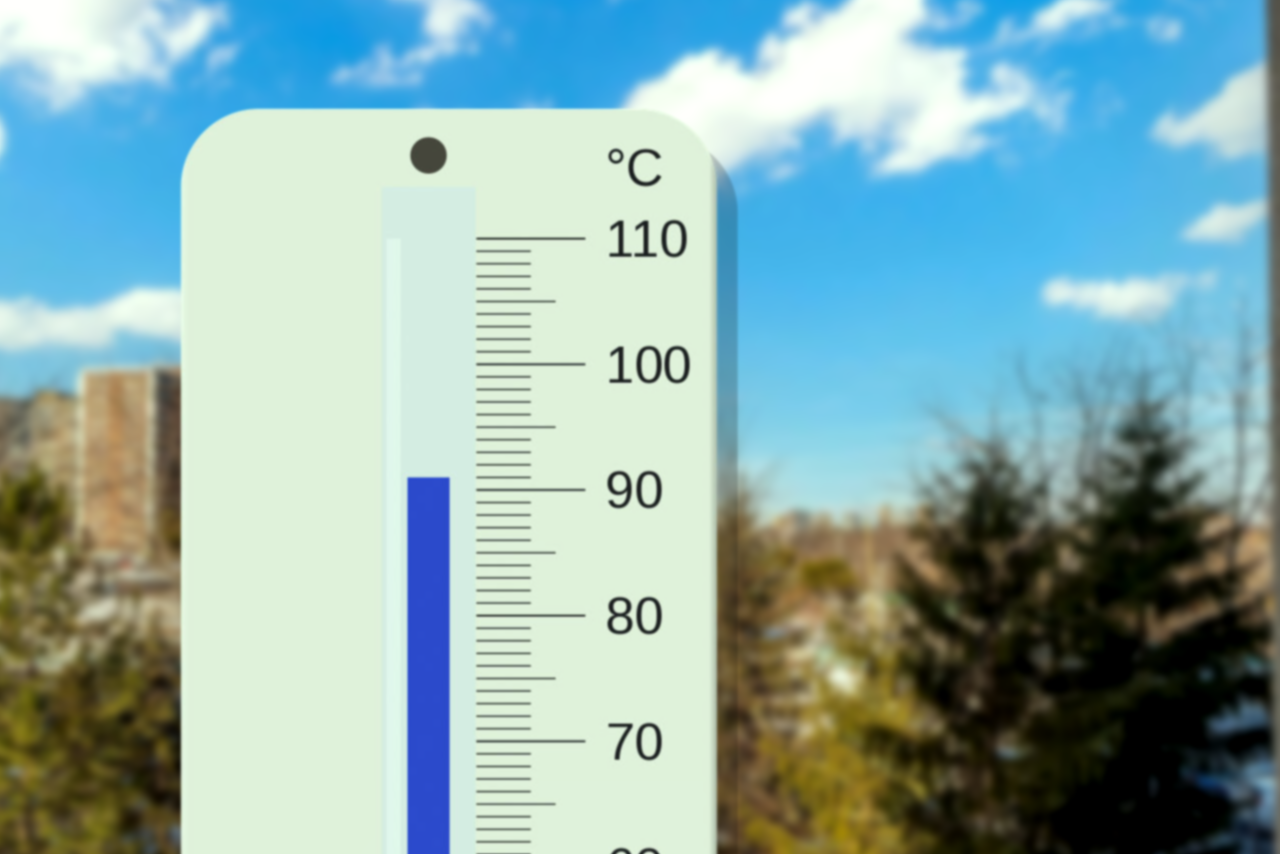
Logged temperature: 91 °C
